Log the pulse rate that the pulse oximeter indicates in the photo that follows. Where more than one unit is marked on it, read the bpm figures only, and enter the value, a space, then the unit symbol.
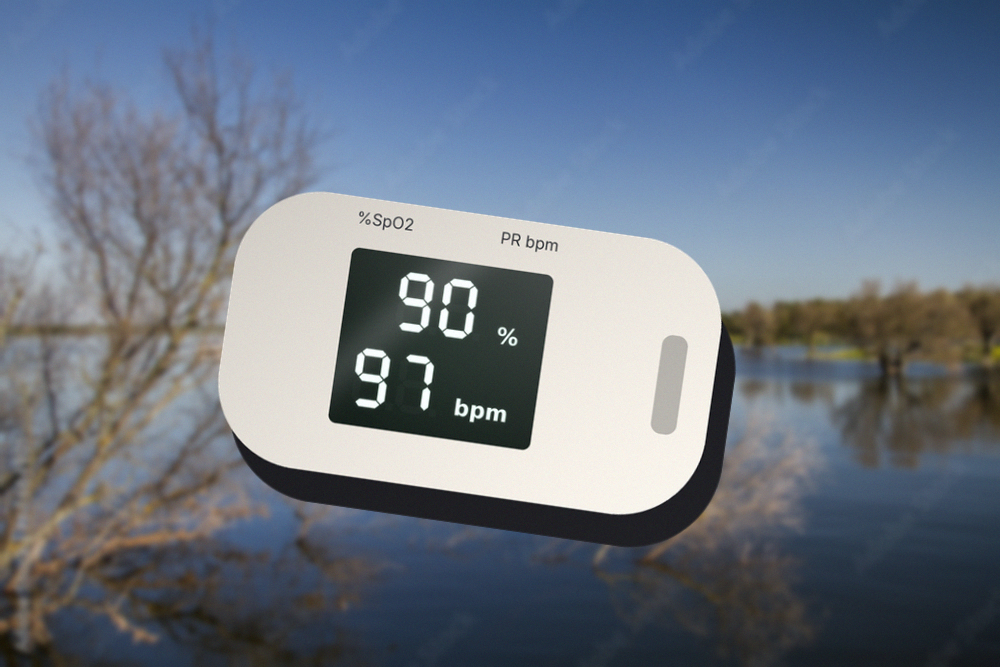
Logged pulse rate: 97 bpm
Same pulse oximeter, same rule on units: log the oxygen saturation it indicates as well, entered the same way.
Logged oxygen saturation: 90 %
